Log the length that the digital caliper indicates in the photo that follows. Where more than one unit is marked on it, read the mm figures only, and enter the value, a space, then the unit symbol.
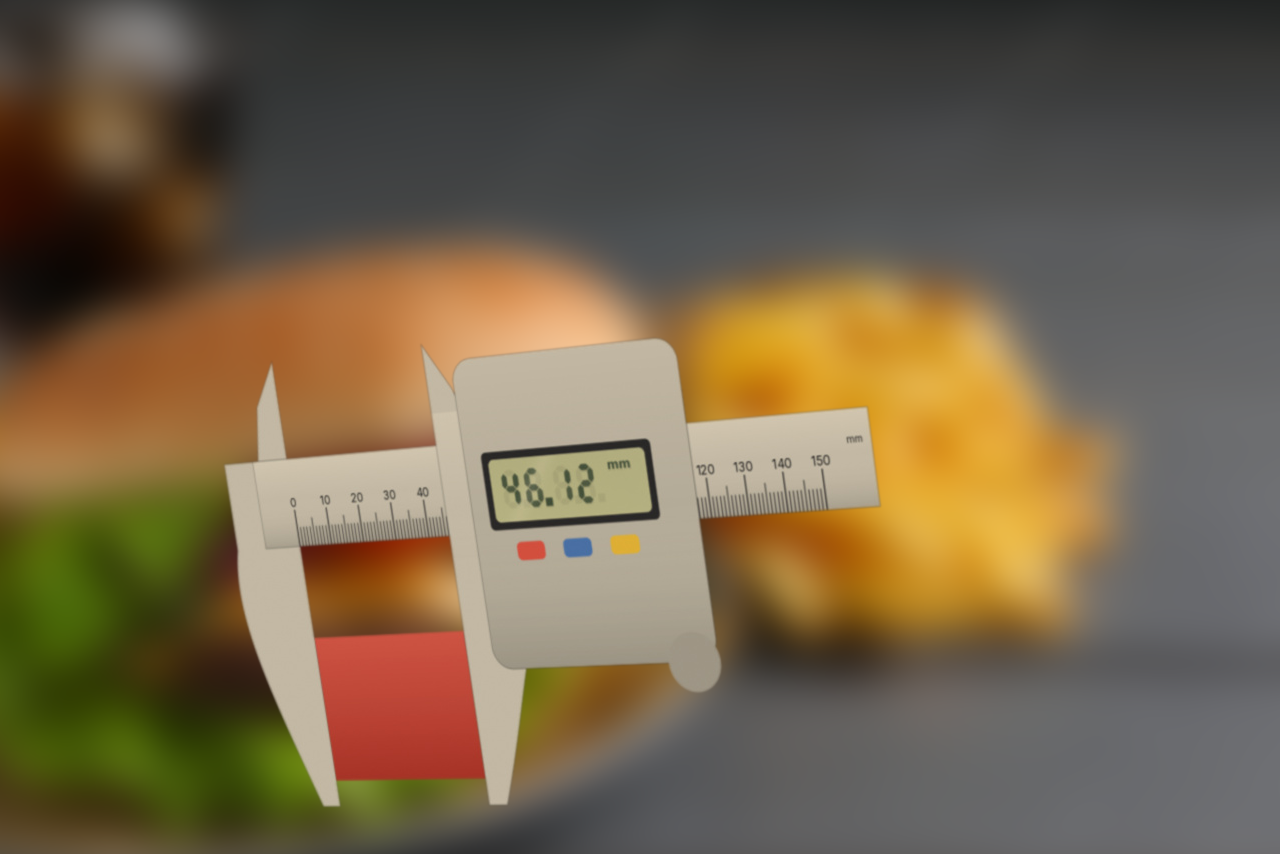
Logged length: 46.12 mm
